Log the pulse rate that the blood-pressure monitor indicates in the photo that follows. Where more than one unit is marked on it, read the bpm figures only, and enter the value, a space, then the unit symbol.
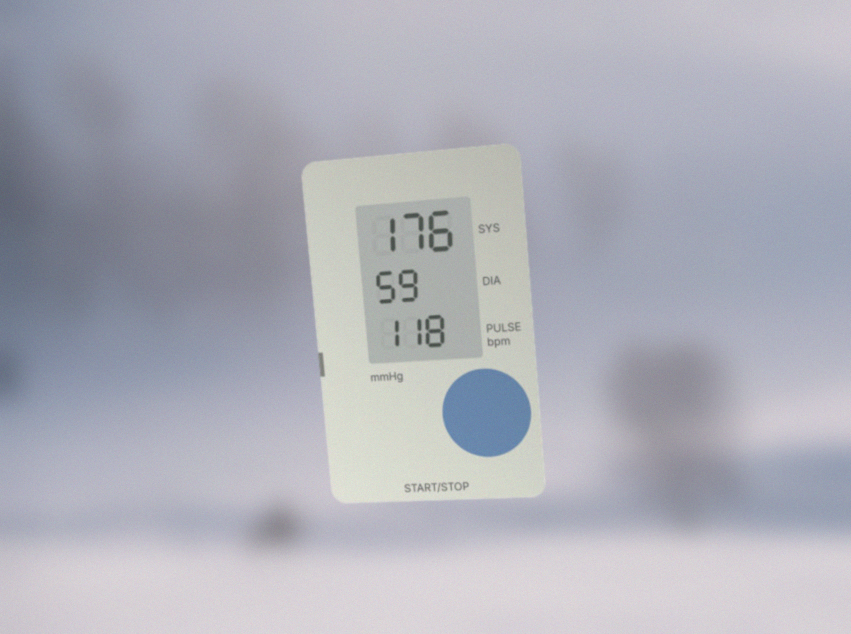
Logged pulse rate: 118 bpm
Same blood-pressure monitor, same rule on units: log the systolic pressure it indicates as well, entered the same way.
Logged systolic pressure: 176 mmHg
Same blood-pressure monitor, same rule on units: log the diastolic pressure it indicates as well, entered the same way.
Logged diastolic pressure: 59 mmHg
